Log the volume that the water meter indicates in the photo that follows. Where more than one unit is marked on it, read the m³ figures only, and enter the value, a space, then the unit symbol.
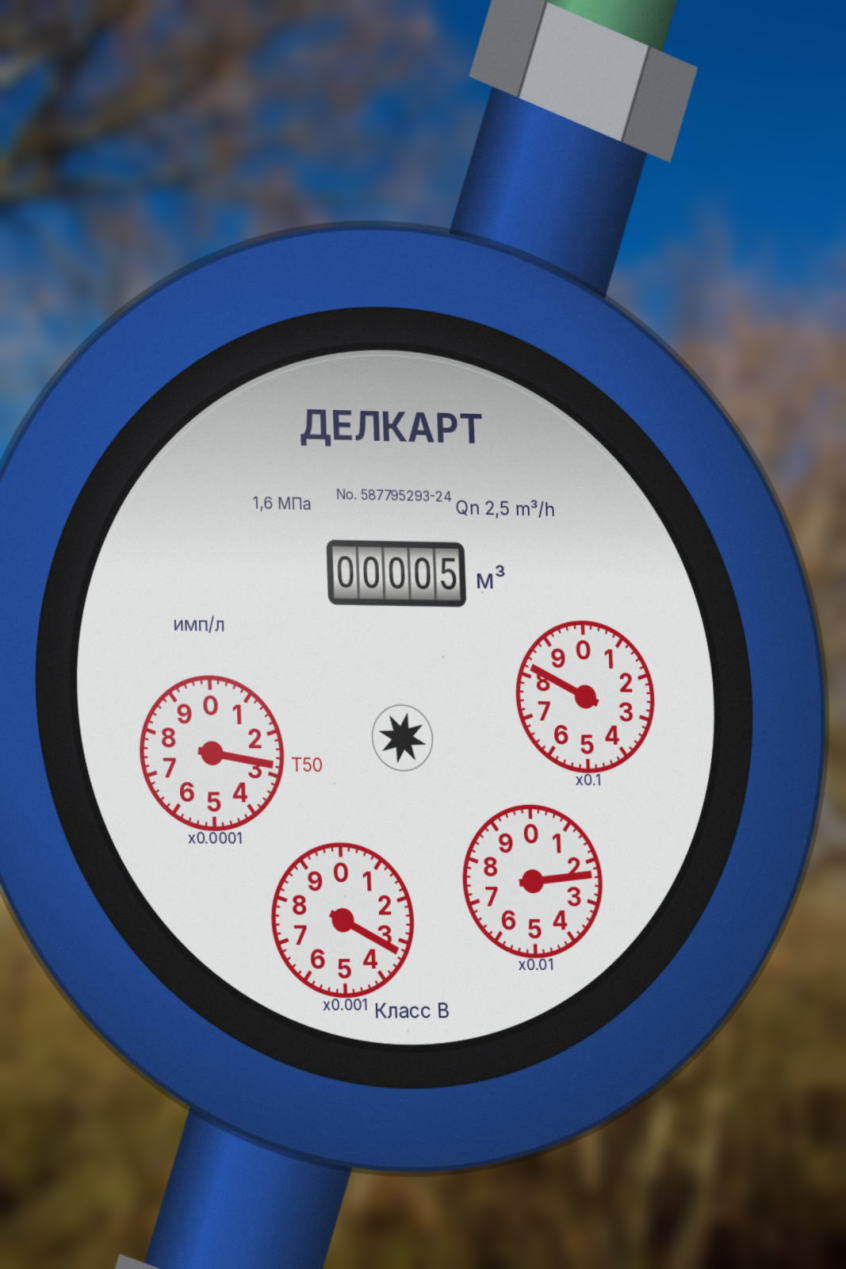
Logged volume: 5.8232 m³
